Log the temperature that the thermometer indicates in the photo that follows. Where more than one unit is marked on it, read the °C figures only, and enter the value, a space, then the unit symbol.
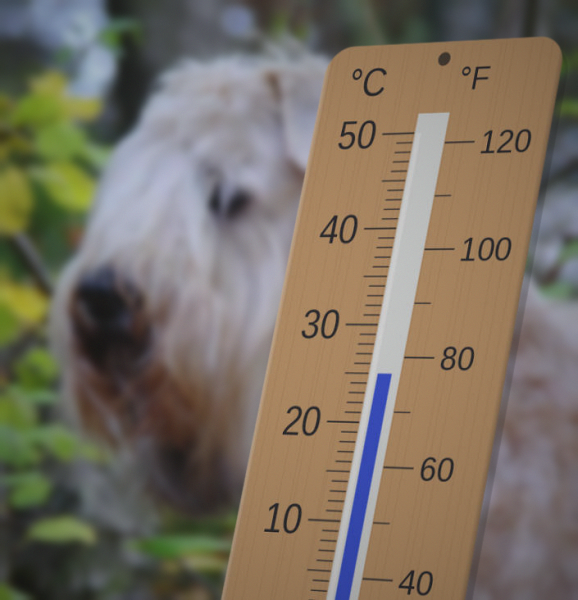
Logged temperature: 25 °C
